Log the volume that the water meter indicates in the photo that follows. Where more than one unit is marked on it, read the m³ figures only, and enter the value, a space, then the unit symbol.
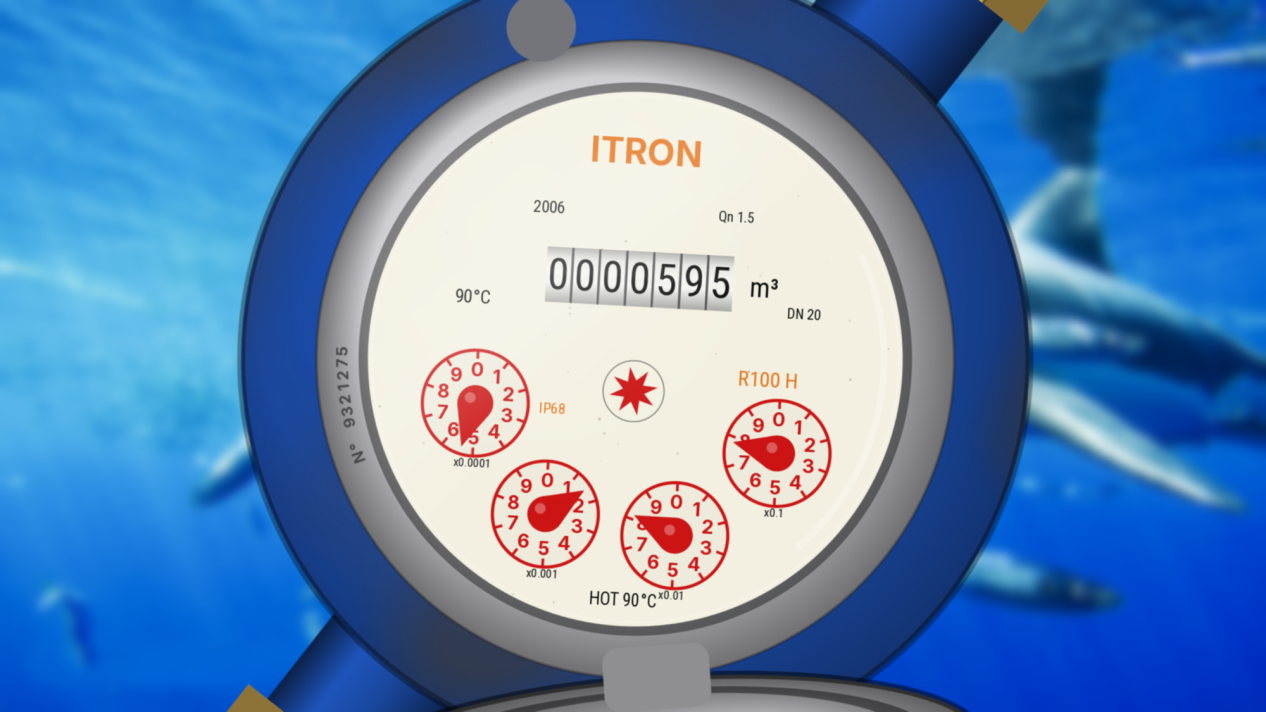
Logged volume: 595.7815 m³
